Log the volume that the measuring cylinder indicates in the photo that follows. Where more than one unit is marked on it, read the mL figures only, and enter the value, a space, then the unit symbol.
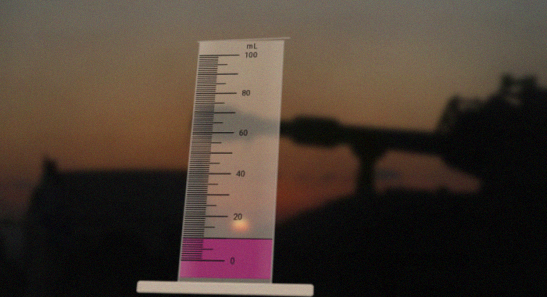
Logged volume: 10 mL
